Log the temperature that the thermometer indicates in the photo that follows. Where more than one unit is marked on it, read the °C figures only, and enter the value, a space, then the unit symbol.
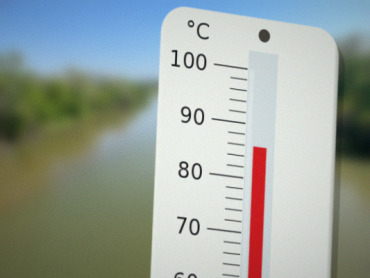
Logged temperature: 86 °C
